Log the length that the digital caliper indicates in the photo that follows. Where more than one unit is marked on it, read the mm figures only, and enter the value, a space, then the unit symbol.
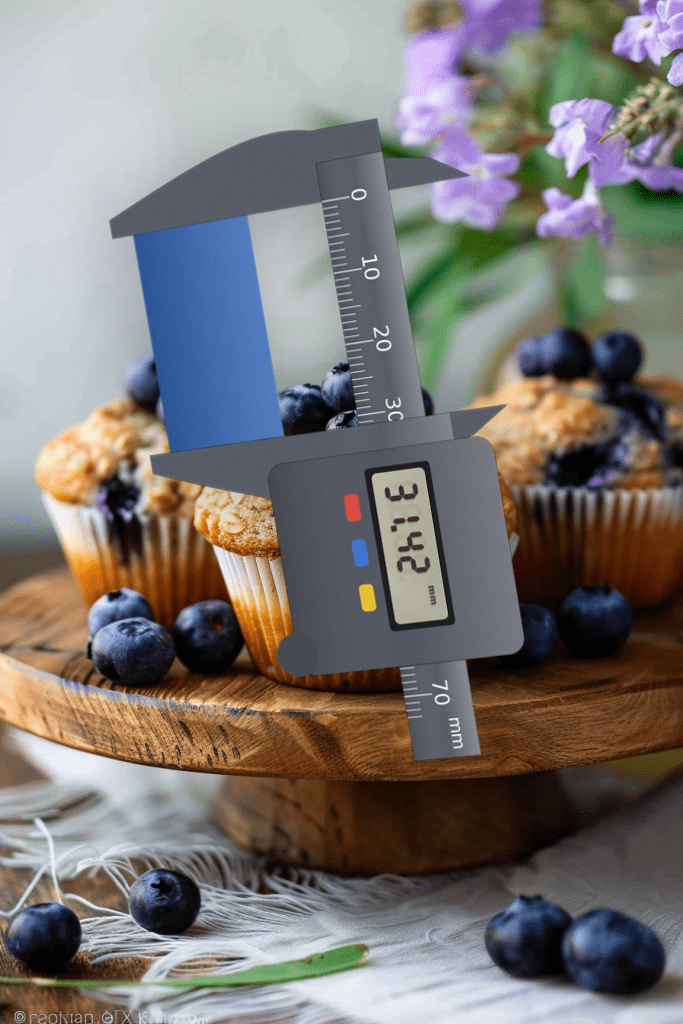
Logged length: 31.42 mm
